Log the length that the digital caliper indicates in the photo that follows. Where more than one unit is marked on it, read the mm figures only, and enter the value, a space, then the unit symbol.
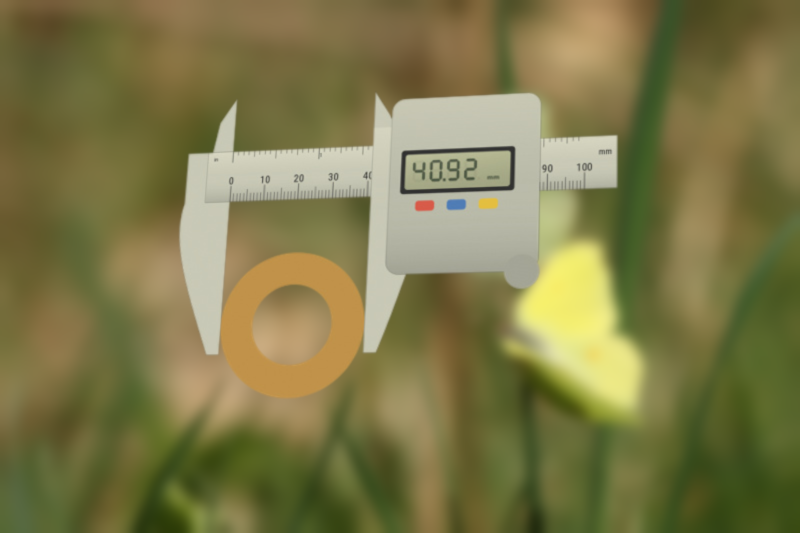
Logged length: 40.92 mm
